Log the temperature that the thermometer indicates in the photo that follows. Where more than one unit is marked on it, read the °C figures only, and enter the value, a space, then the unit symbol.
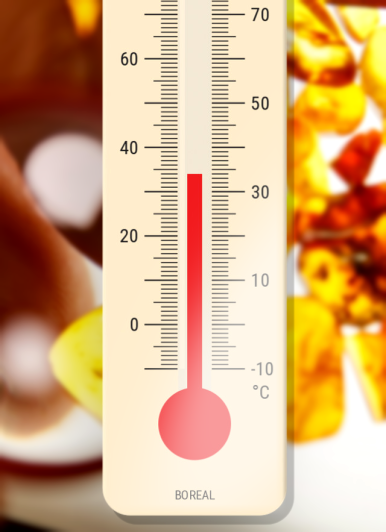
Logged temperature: 34 °C
